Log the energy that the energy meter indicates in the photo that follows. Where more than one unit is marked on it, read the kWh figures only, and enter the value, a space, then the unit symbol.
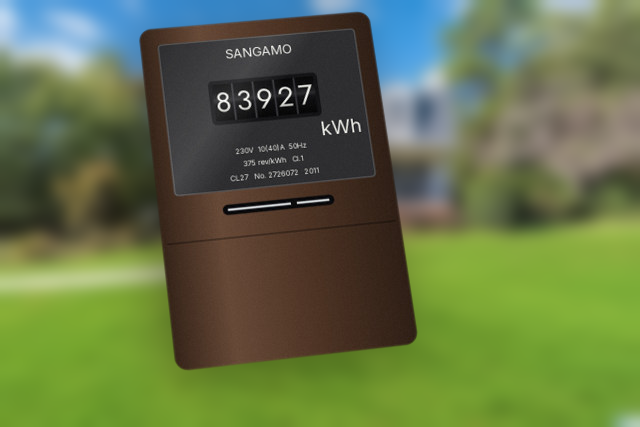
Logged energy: 83927 kWh
